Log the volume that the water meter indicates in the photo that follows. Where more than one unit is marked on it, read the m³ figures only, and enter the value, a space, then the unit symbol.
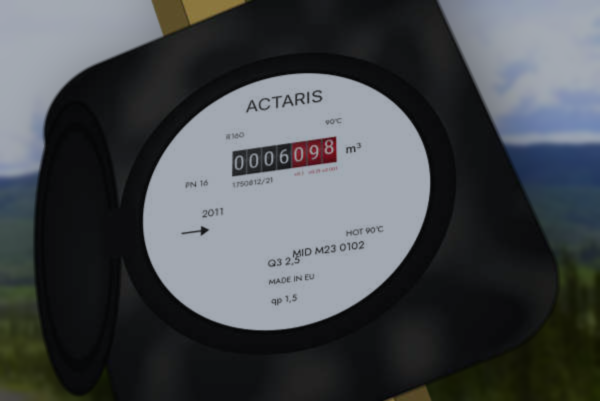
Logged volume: 6.098 m³
